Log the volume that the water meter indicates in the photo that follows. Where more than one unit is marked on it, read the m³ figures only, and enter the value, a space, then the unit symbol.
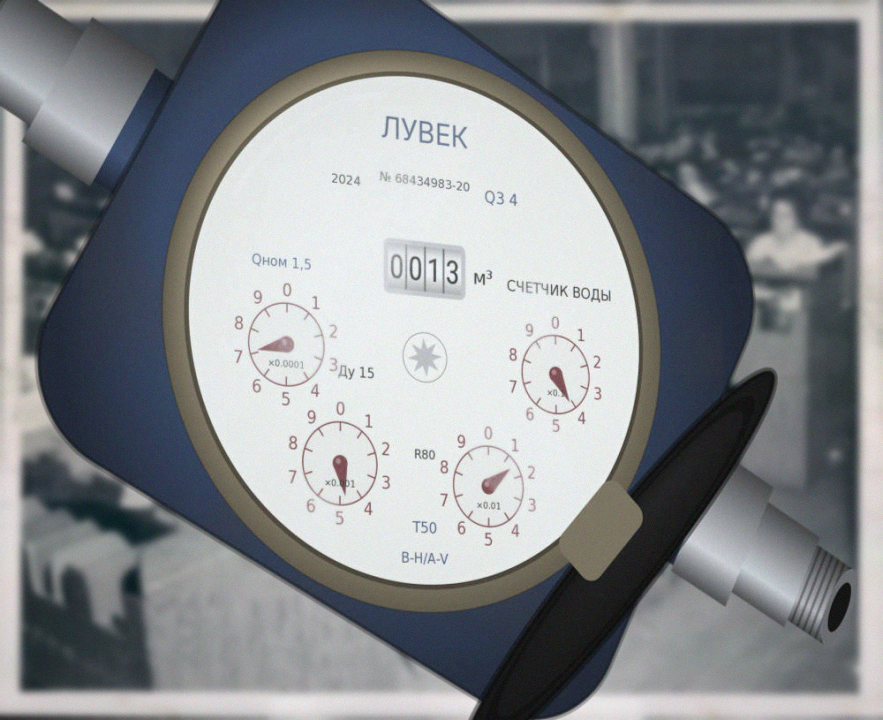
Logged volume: 13.4147 m³
